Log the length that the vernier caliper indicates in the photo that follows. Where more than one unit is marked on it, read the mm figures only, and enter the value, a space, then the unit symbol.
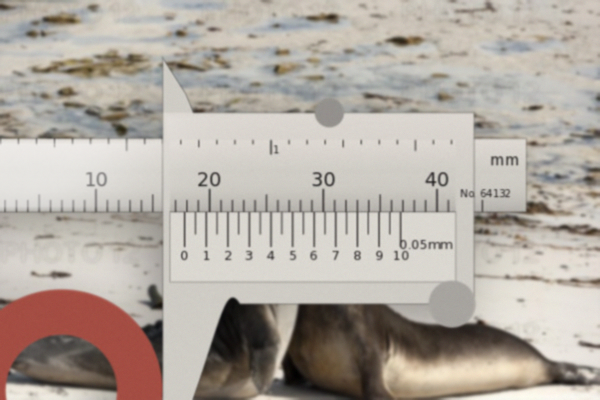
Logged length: 17.8 mm
